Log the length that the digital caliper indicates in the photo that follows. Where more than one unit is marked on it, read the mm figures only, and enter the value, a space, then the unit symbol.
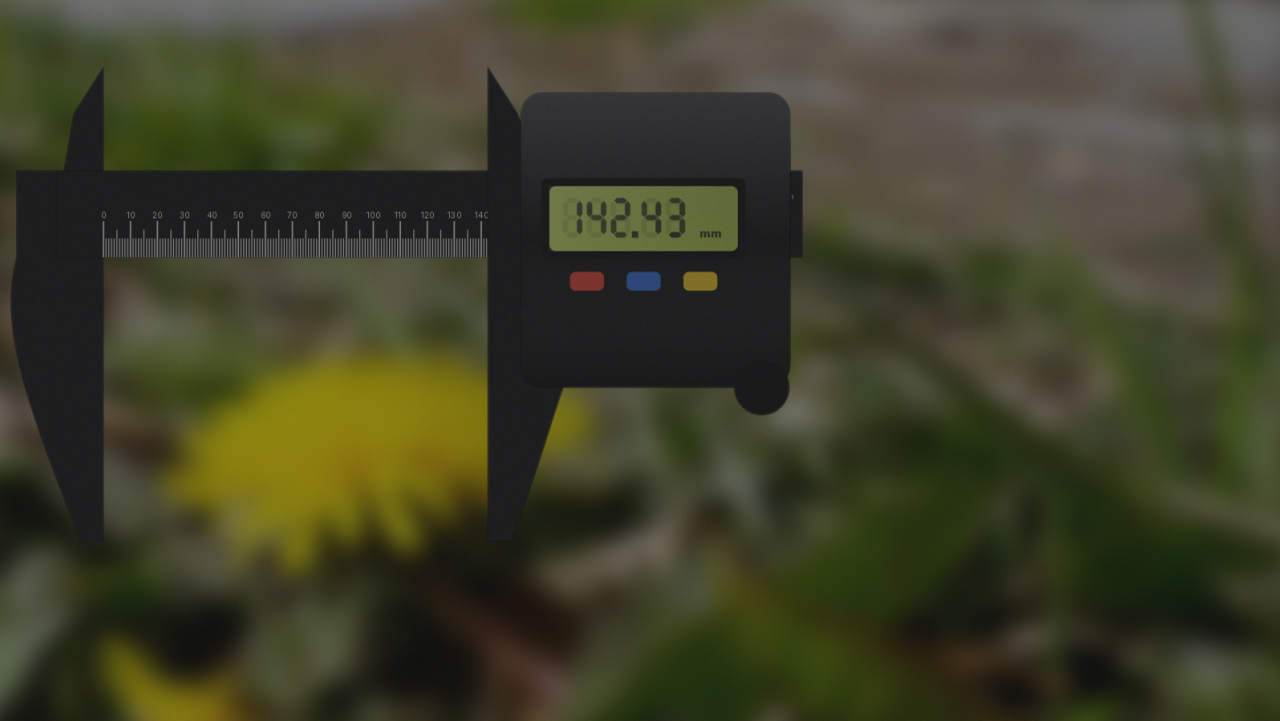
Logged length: 142.43 mm
